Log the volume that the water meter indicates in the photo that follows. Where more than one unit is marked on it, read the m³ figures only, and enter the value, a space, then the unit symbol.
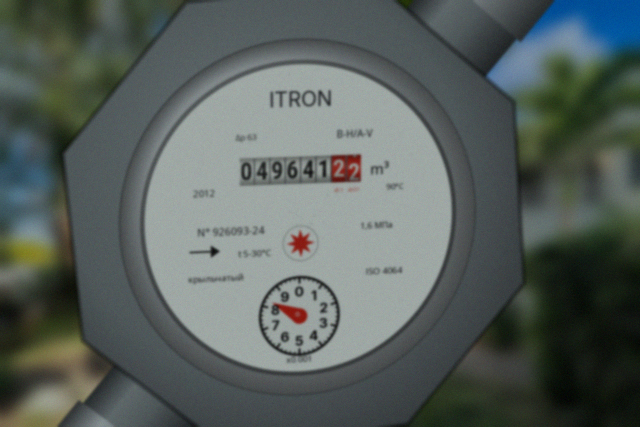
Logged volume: 49641.218 m³
